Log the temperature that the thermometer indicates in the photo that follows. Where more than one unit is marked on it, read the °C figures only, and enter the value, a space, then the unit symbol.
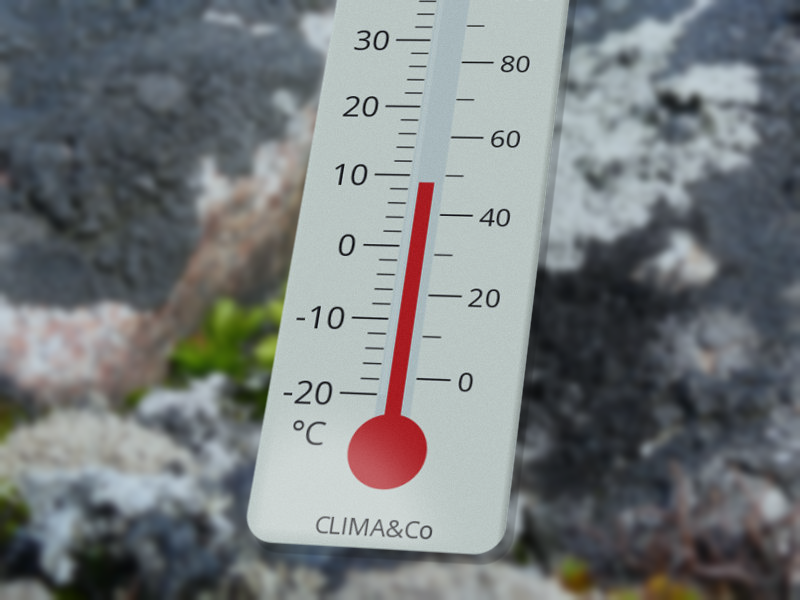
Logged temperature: 9 °C
